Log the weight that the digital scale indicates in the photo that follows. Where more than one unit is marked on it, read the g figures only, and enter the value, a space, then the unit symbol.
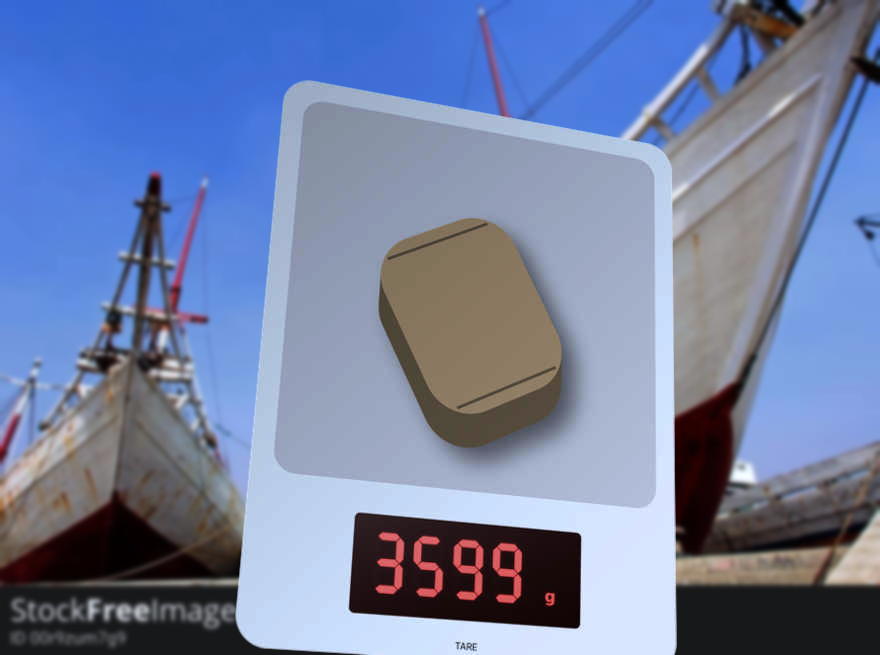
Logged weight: 3599 g
